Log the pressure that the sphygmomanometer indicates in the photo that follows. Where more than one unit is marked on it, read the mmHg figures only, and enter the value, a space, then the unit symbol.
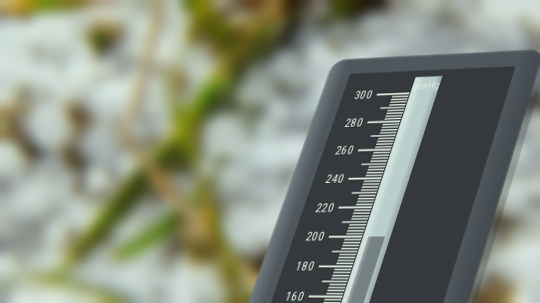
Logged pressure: 200 mmHg
